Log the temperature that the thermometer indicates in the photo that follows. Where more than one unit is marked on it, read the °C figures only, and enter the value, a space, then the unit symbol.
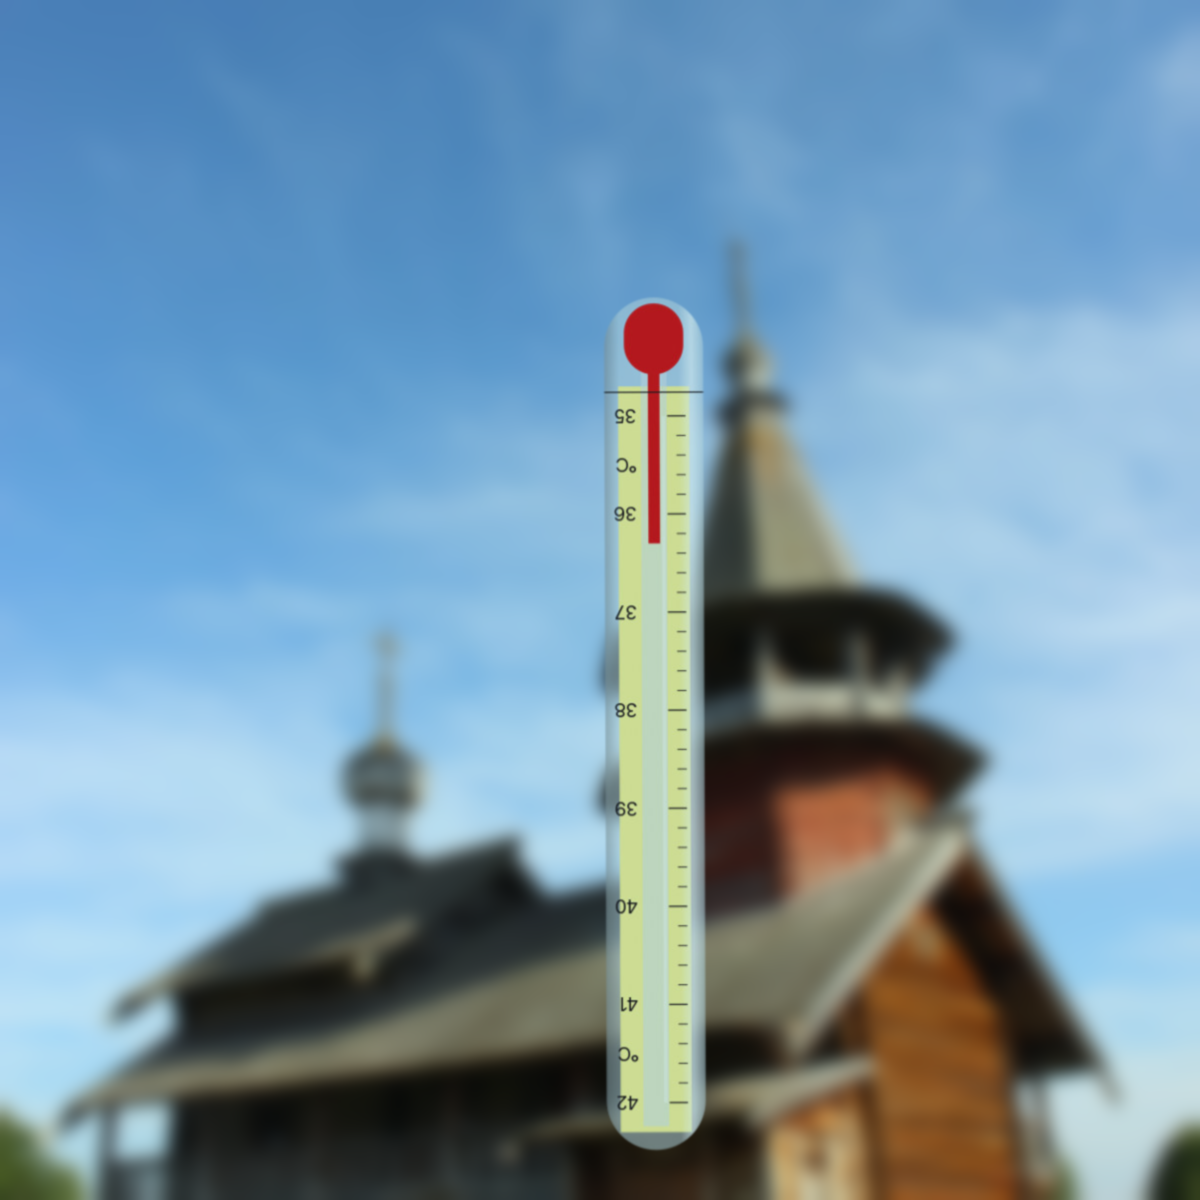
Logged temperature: 36.3 °C
